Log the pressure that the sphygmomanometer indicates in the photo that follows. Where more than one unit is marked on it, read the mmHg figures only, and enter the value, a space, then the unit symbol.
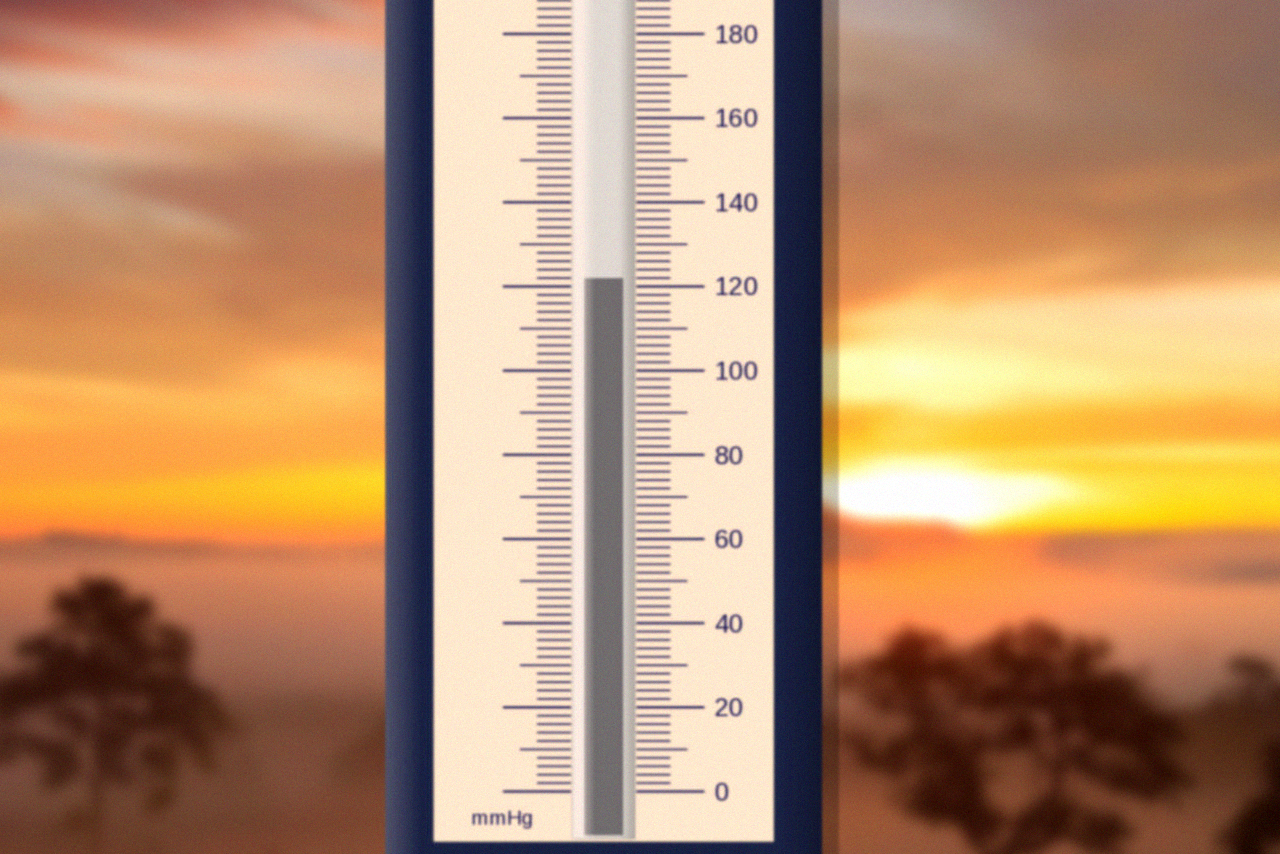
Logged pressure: 122 mmHg
